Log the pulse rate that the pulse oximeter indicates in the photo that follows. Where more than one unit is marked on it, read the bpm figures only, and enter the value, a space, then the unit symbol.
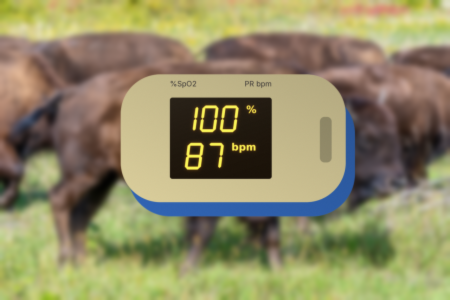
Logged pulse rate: 87 bpm
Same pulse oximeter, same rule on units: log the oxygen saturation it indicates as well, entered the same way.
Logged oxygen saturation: 100 %
